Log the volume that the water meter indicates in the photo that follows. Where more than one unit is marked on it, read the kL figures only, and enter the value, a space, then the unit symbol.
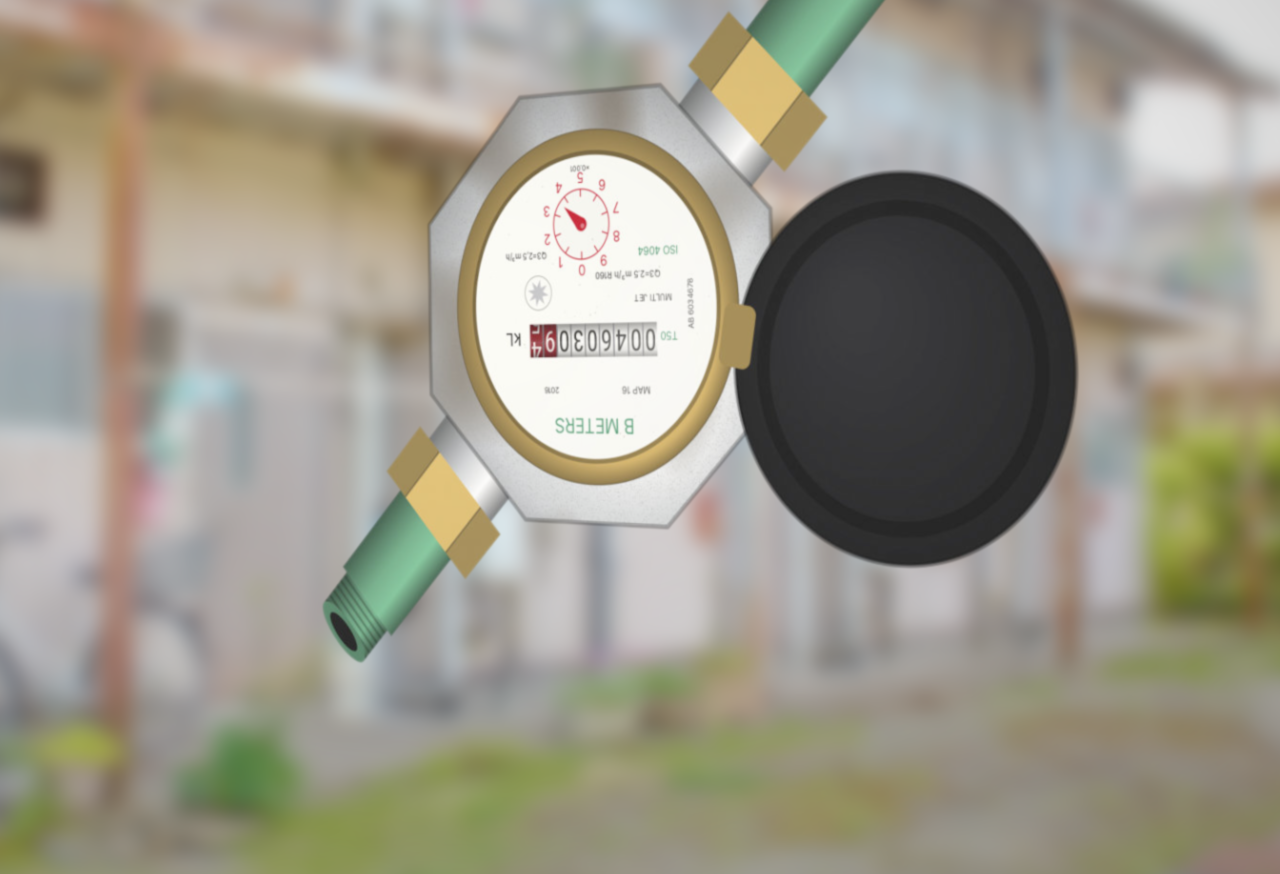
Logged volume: 46030.943 kL
